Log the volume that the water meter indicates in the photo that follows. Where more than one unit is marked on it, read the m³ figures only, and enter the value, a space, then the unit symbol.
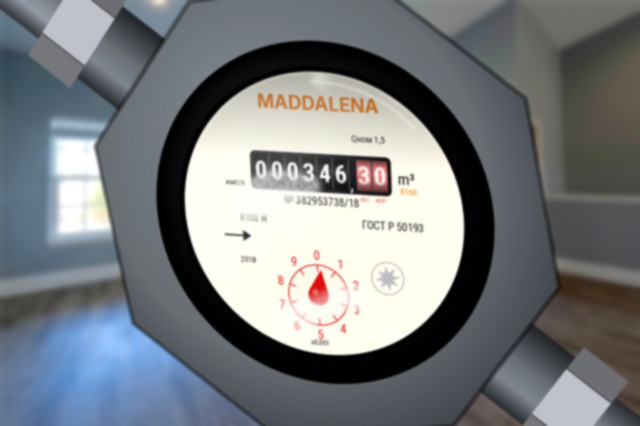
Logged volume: 346.300 m³
